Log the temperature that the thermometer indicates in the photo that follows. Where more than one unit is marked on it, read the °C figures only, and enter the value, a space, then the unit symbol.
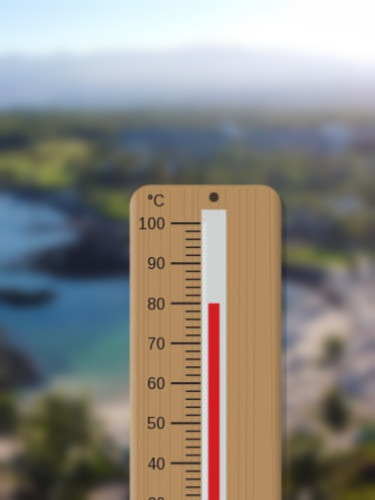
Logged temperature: 80 °C
